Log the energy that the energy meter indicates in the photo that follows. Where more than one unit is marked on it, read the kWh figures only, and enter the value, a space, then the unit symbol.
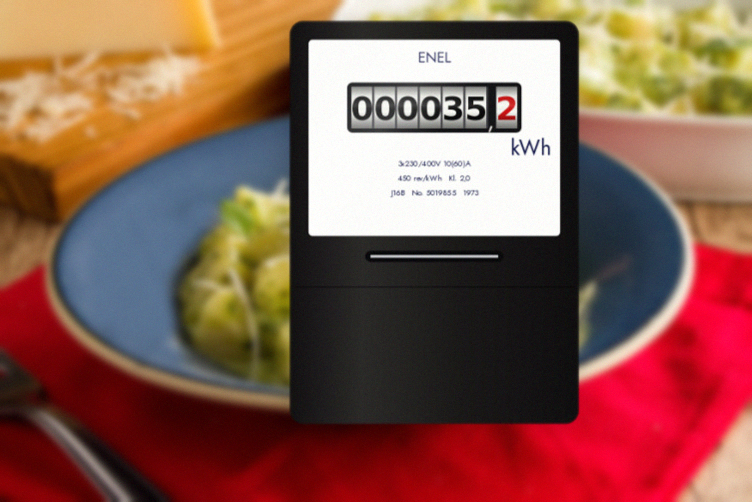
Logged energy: 35.2 kWh
